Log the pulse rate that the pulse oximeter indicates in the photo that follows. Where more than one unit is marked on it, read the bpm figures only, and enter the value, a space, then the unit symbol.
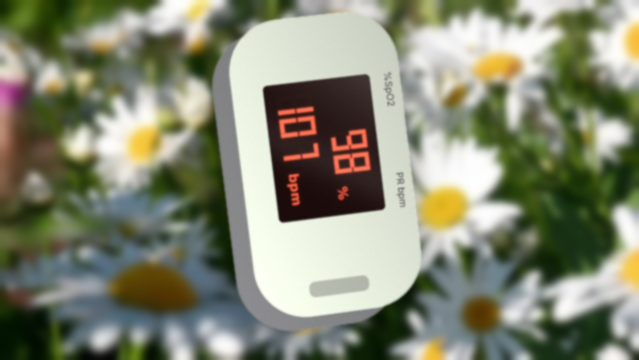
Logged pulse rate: 107 bpm
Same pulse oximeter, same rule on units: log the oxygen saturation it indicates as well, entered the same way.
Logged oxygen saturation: 98 %
